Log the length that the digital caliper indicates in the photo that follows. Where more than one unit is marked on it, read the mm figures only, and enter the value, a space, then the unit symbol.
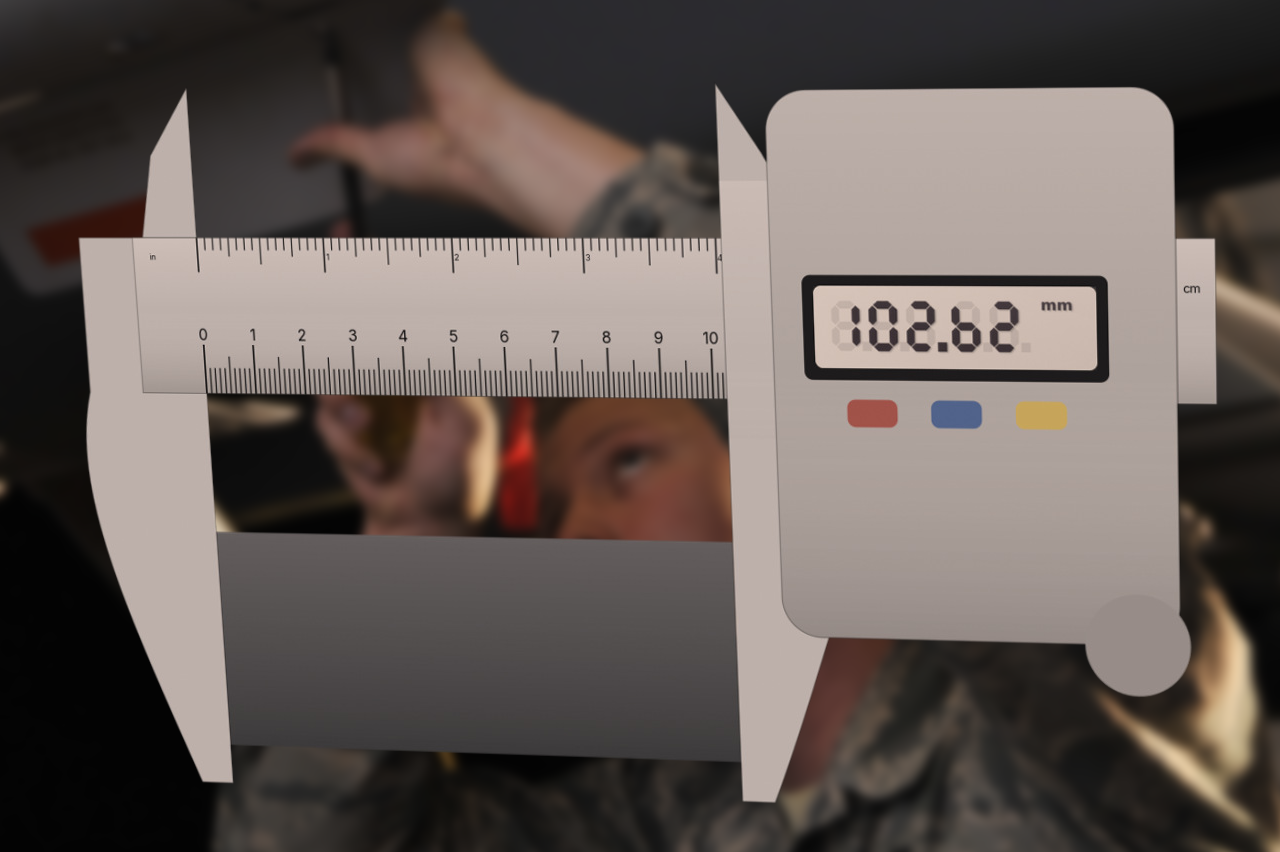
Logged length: 102.62 mm
